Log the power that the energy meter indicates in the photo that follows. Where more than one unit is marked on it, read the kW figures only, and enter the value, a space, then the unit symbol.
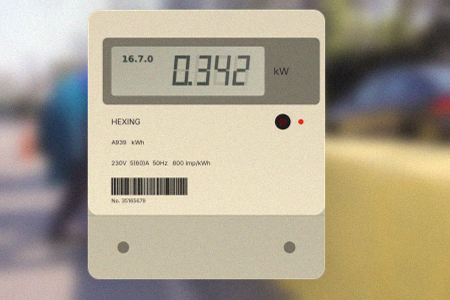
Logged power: 0.342 kW
